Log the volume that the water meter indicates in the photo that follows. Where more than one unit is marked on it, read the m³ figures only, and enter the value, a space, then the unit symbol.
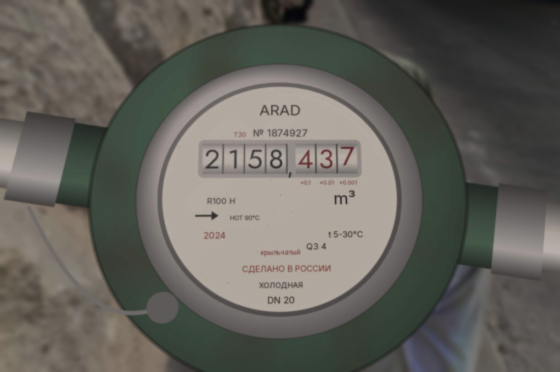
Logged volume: 2158.437 m³
